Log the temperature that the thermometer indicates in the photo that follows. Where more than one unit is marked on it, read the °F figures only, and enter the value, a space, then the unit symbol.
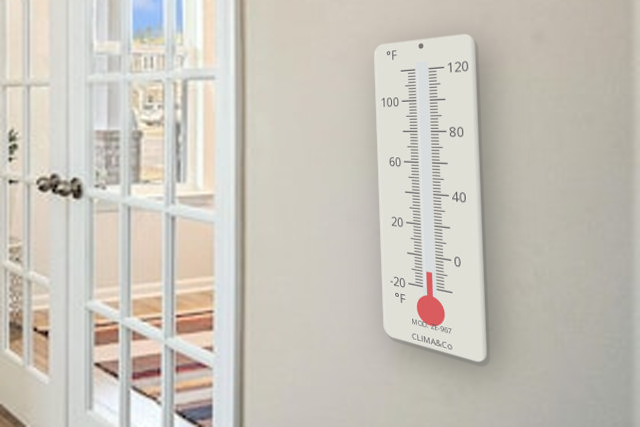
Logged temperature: -10 °F
